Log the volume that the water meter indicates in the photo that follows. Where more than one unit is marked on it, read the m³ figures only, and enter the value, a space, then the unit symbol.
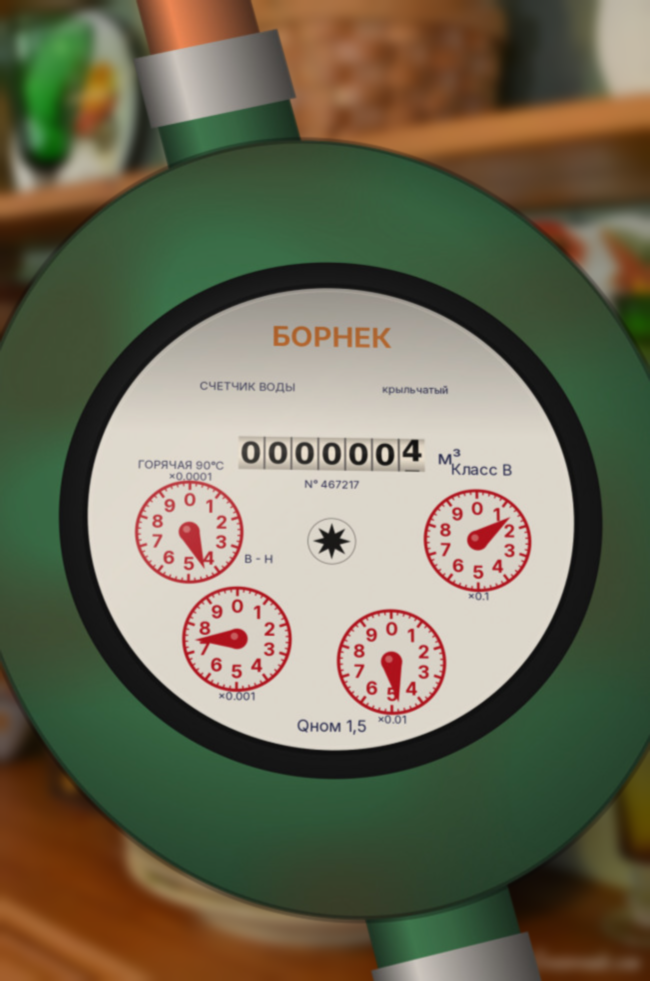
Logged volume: 4.1474 m³
